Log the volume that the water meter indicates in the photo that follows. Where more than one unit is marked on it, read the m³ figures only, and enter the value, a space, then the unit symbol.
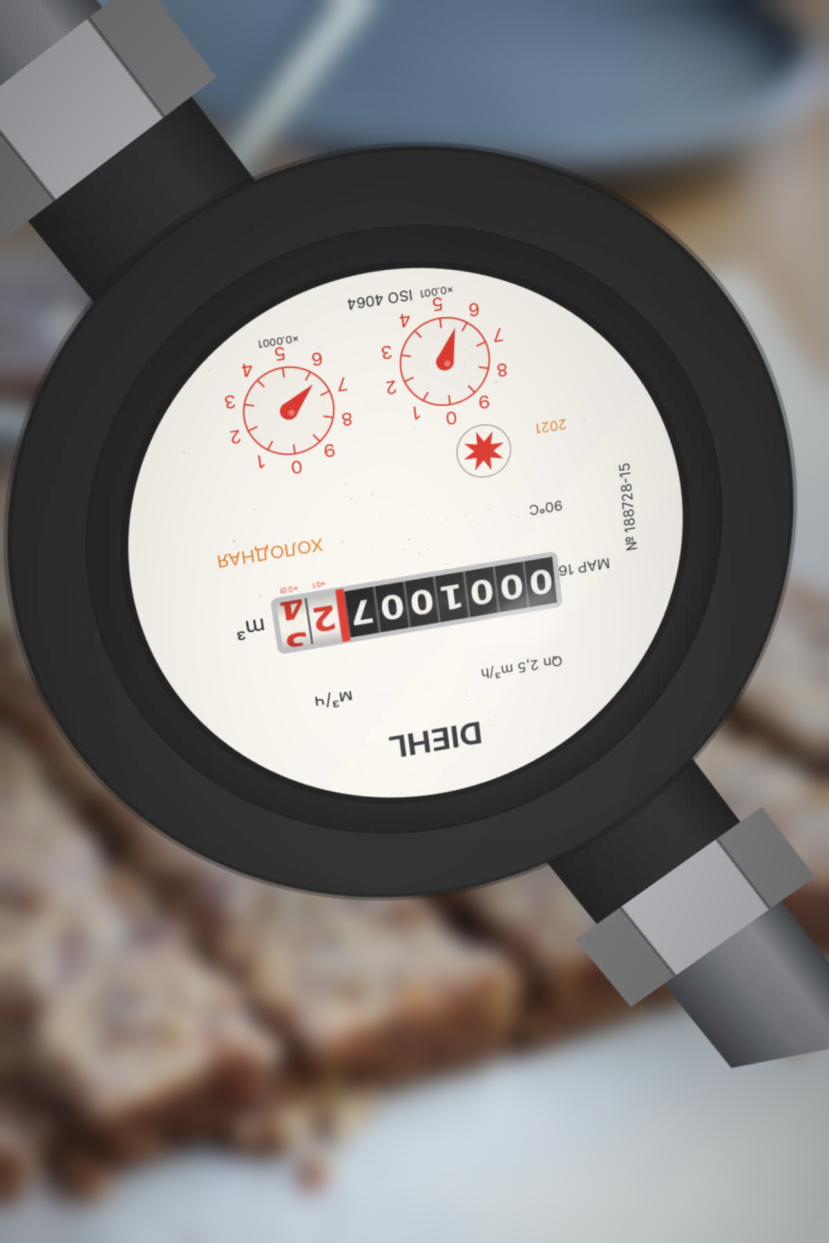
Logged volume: 1007.2356 m³
